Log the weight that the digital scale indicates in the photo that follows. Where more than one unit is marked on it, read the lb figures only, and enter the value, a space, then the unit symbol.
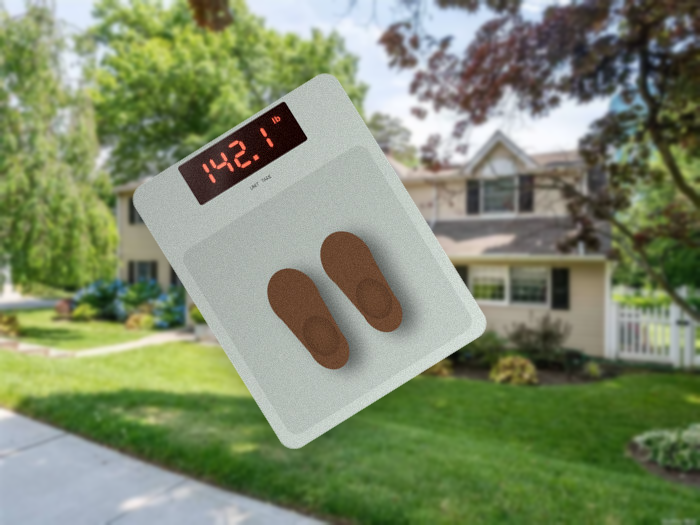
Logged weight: 142.1 lb
